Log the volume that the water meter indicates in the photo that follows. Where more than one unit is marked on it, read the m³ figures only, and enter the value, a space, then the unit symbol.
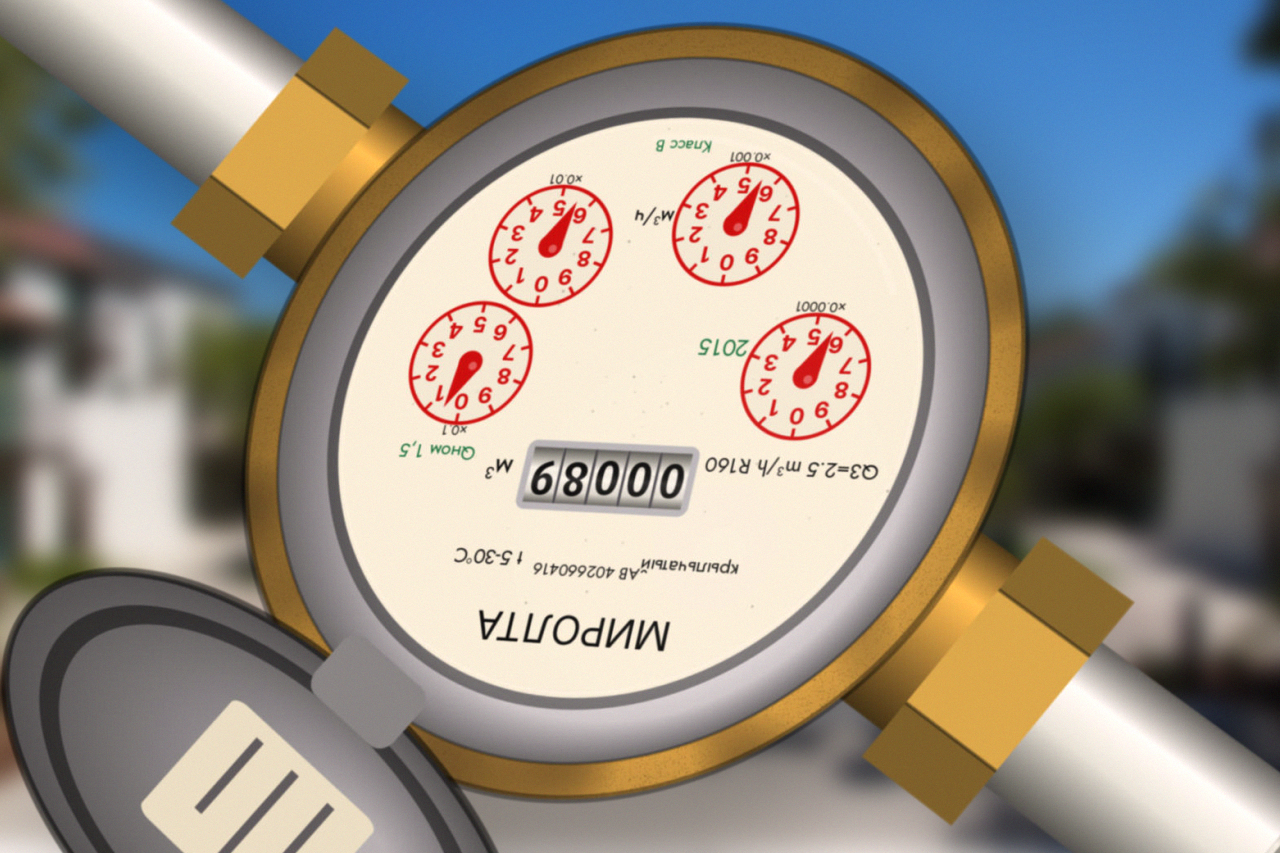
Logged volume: 89.0555 m³
